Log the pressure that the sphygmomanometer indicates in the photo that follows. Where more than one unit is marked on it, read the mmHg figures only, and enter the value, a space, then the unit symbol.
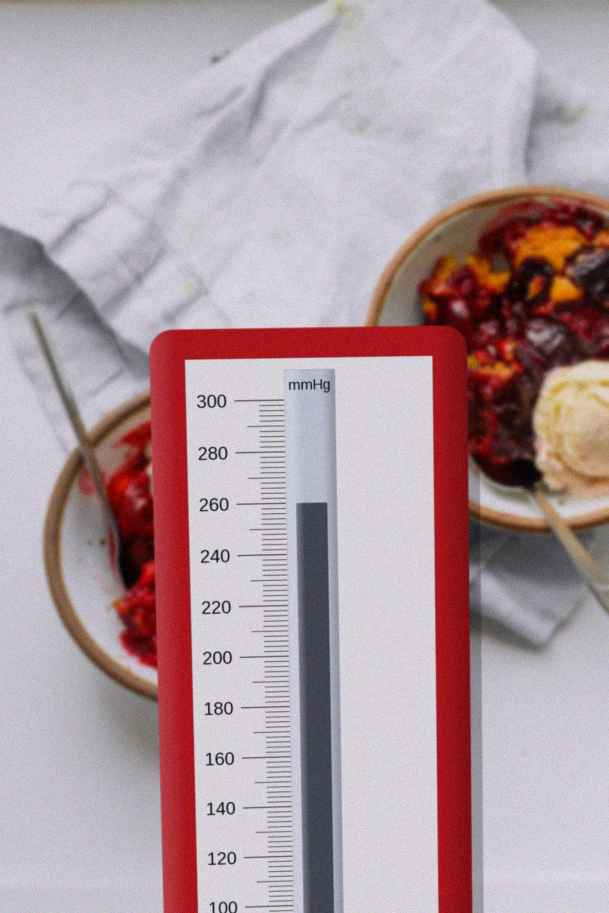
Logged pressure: 260 mmHg
